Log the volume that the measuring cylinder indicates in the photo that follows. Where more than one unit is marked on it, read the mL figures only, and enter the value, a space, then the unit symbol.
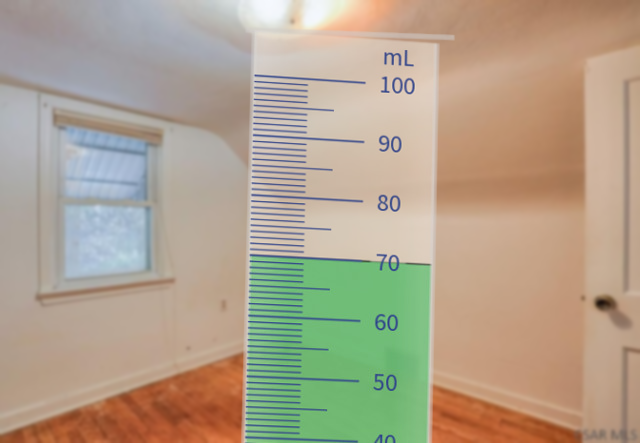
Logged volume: 70 mL
